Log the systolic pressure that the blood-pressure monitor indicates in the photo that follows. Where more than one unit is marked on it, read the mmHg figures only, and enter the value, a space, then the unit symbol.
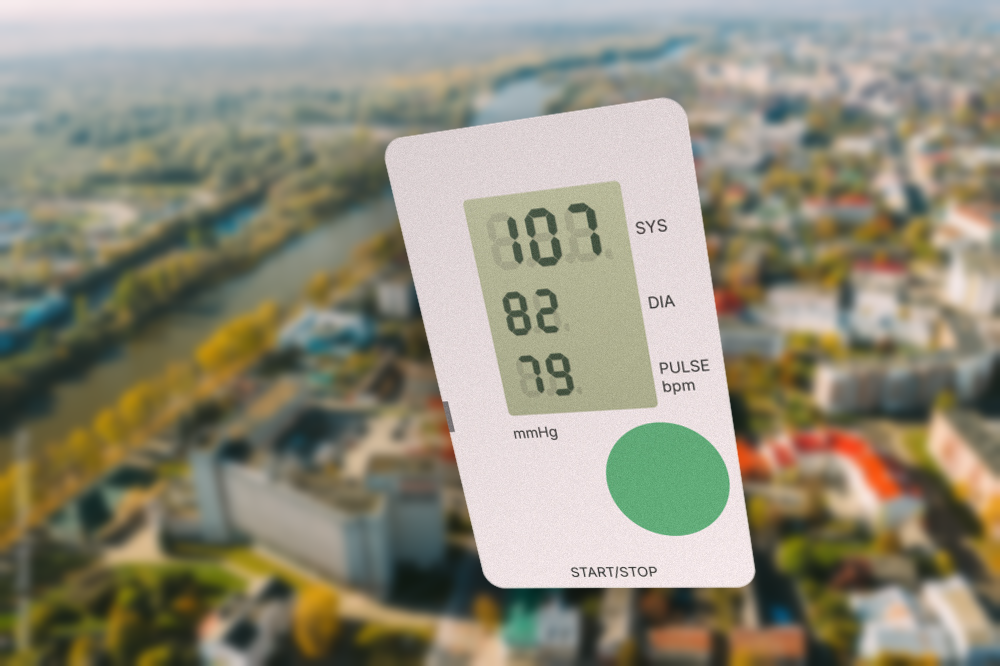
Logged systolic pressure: 107 mmHg
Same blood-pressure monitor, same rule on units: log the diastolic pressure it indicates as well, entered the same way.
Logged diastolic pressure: 82 mmHg
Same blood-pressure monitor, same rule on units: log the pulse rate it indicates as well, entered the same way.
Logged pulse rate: 79 bpm
